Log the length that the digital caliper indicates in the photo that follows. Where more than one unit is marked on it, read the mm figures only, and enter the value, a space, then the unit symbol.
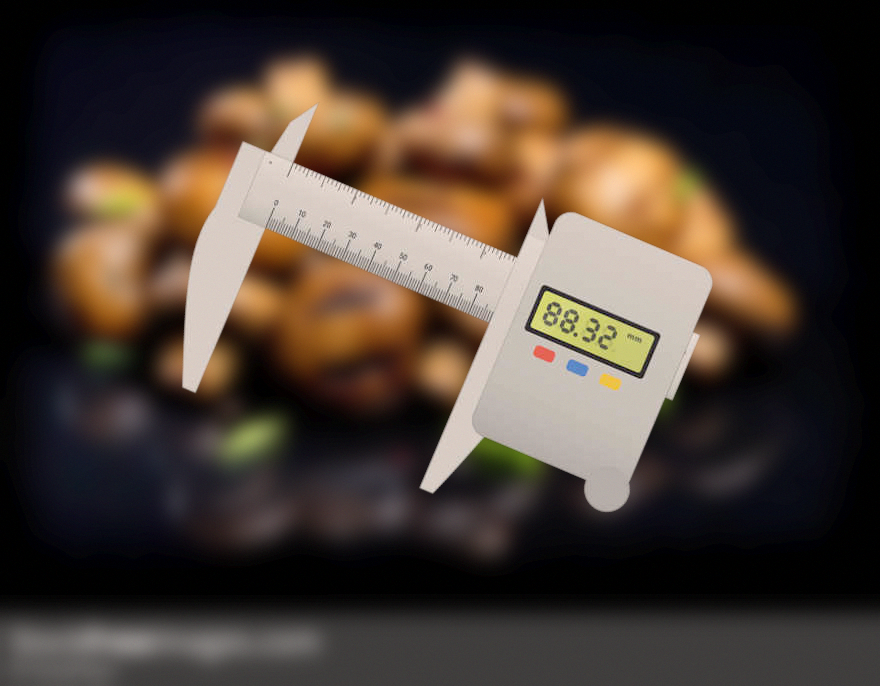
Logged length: 88.32 mm
